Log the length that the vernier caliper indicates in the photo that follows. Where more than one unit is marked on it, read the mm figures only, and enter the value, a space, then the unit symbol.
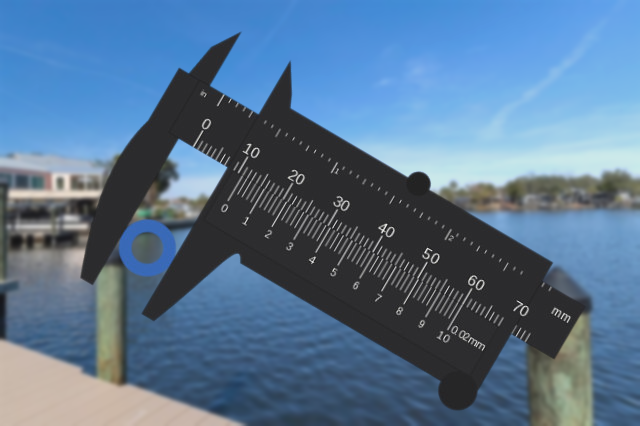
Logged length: 11.0 mm
